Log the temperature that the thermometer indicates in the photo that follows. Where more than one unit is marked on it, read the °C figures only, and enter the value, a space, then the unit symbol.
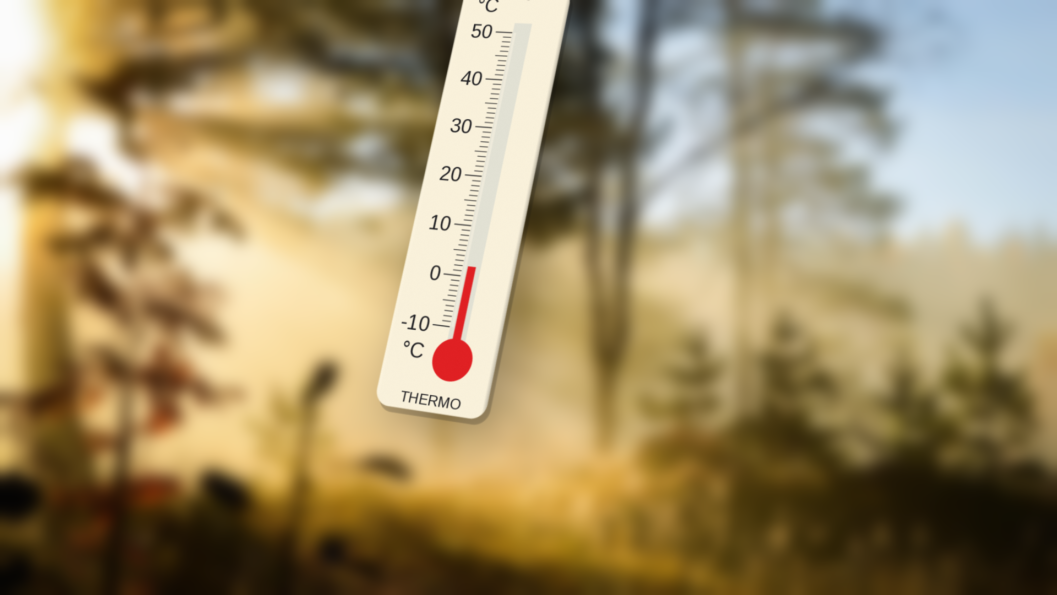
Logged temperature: 2 °C
